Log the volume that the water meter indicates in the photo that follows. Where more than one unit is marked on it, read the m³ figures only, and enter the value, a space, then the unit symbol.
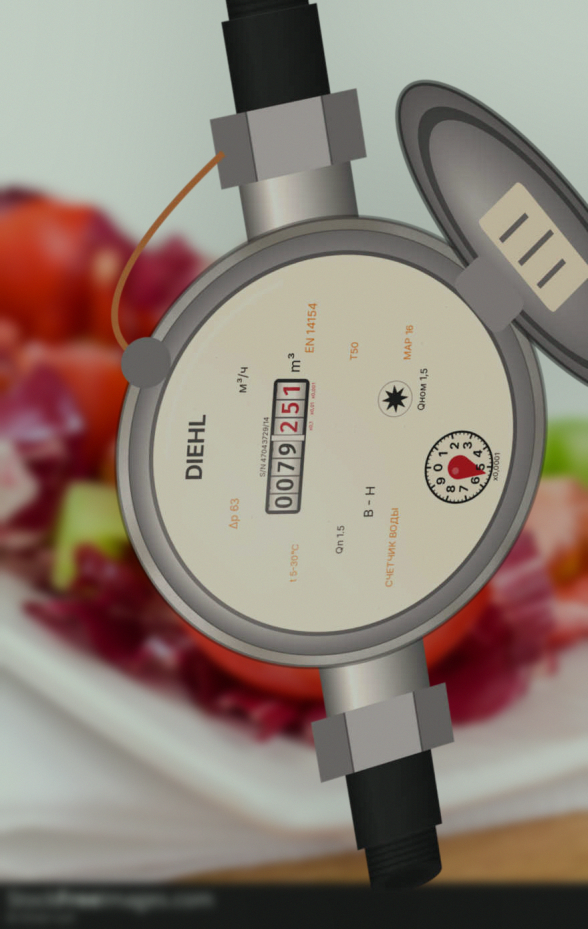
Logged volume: 79.2515 m³
